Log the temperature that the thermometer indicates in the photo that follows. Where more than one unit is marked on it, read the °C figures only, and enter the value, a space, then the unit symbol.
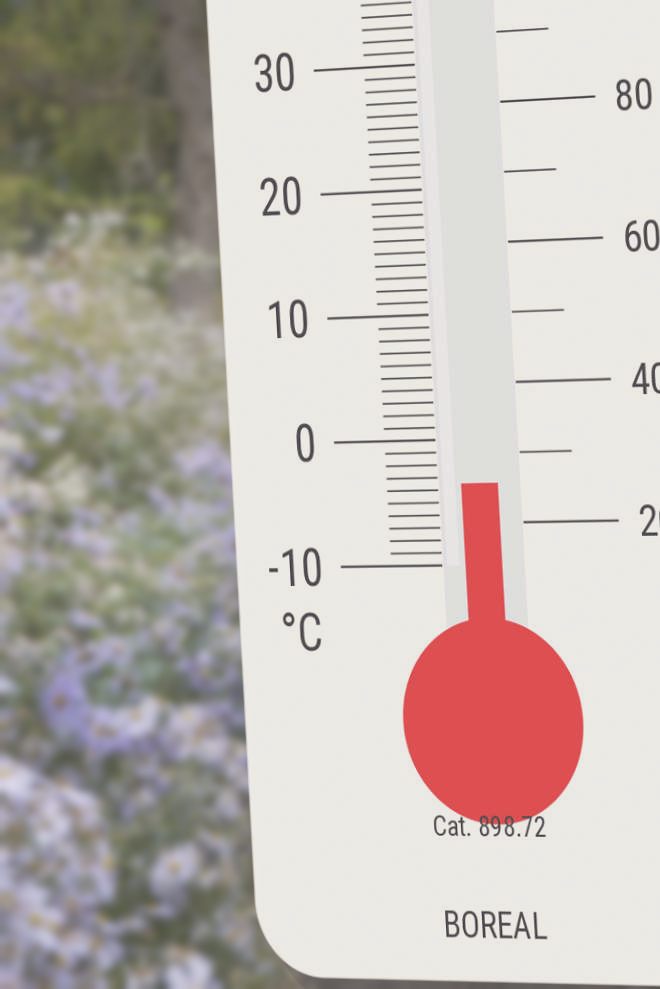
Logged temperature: -3.5 °C
